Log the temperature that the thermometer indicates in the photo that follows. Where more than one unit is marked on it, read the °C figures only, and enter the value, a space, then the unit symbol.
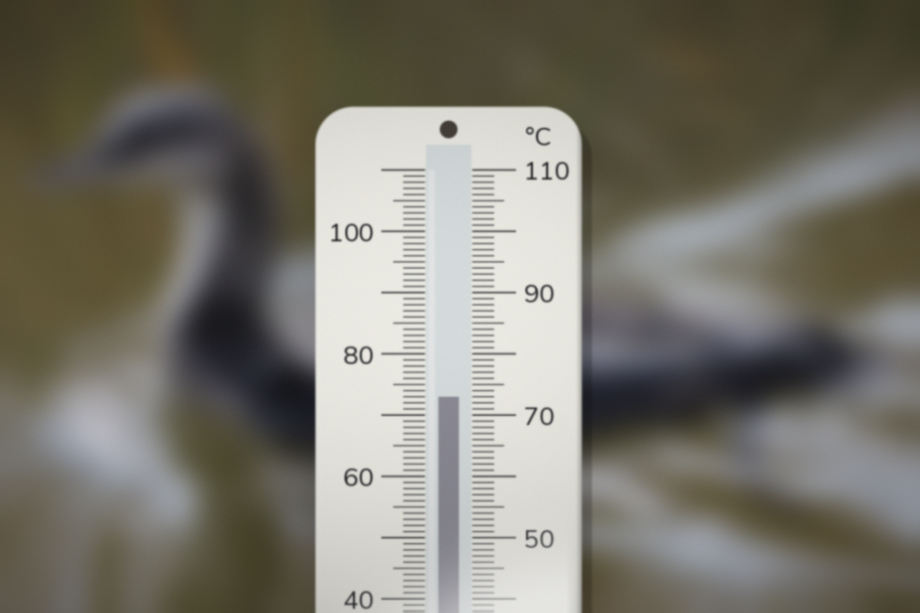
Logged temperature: 73 °C
